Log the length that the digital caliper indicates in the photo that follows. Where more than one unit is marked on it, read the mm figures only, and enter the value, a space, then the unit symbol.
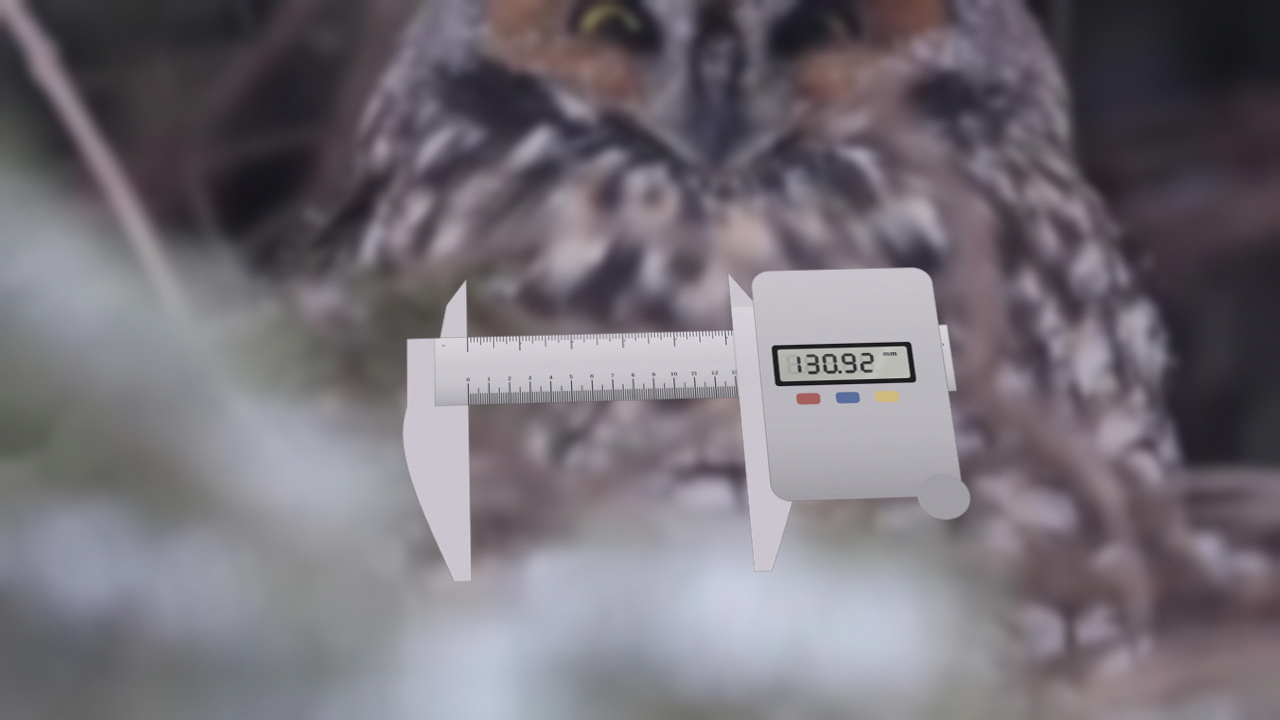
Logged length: 130.92 mm
